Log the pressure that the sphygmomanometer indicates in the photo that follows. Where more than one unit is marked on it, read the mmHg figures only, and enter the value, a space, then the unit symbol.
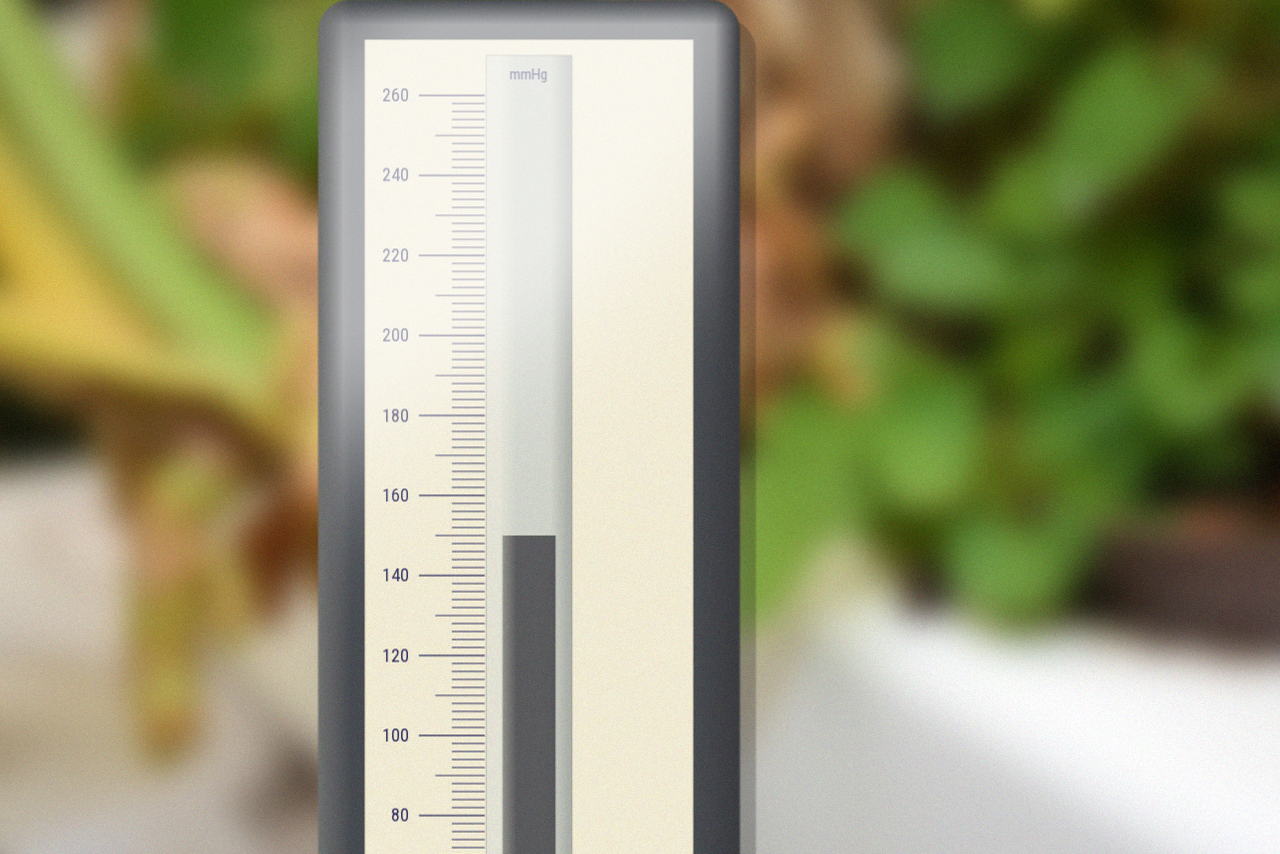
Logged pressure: 150 mmHg
